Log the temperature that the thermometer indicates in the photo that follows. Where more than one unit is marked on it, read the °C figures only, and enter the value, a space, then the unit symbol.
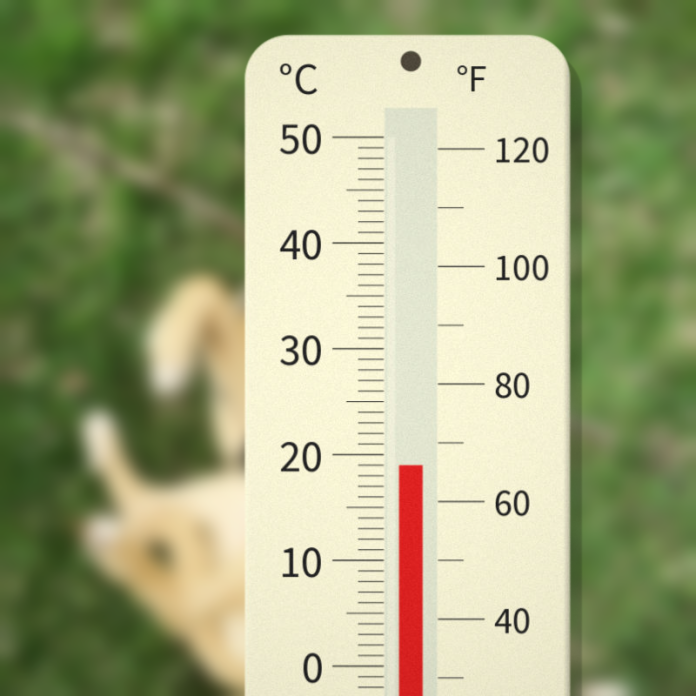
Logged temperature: 19 °C
